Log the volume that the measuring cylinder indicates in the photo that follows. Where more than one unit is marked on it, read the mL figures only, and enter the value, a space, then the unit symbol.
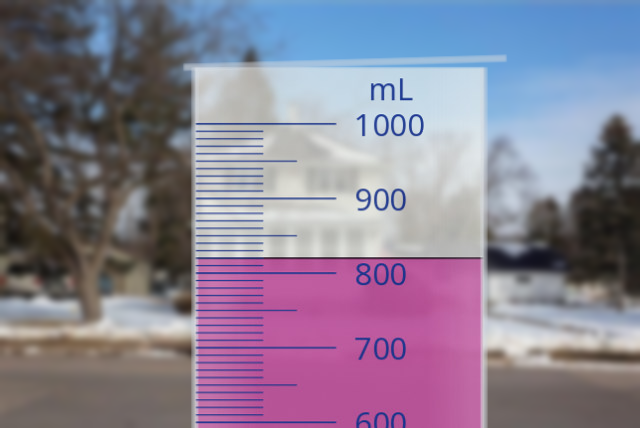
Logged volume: 820 mL
